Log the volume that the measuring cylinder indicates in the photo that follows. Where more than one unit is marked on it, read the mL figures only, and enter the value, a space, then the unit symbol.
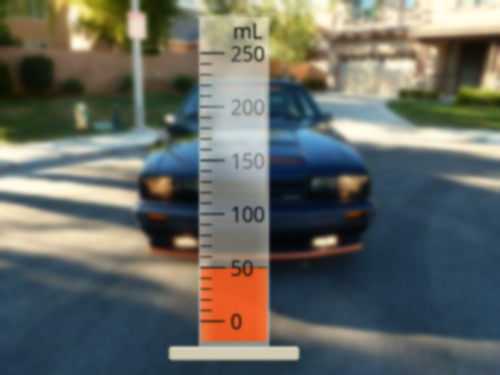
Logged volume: 50 mL
